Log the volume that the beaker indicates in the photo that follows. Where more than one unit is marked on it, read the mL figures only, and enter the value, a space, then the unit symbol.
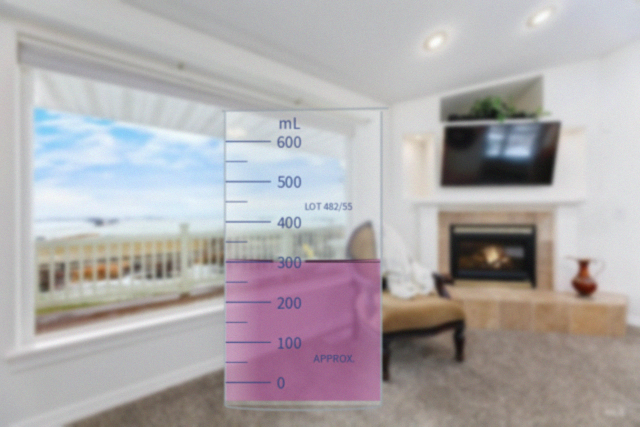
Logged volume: 300 mL
